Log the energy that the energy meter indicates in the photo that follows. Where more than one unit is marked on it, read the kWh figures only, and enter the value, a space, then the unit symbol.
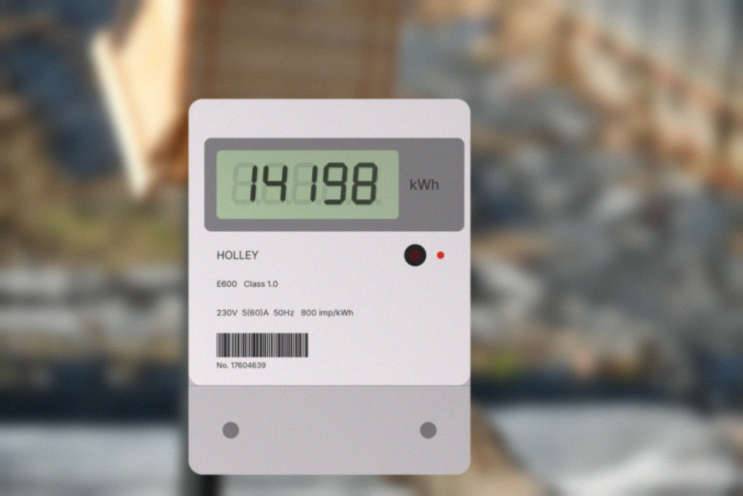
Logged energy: 14198 kWh
